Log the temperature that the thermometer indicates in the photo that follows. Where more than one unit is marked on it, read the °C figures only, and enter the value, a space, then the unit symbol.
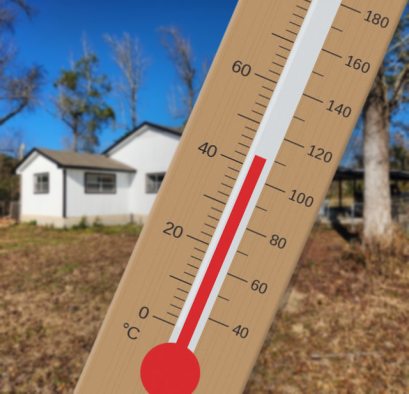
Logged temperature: 43 °C
